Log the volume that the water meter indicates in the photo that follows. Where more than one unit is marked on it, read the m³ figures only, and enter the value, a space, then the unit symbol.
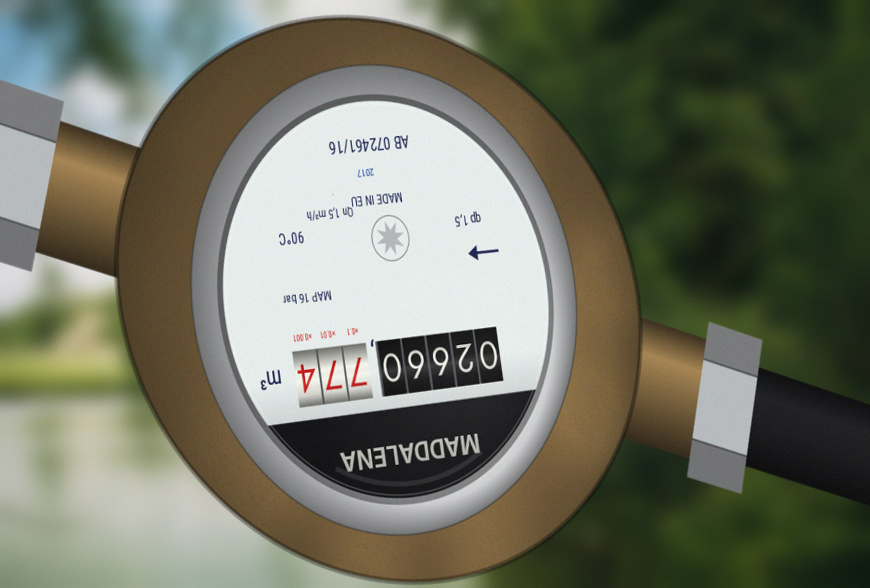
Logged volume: 2660.774 m³
